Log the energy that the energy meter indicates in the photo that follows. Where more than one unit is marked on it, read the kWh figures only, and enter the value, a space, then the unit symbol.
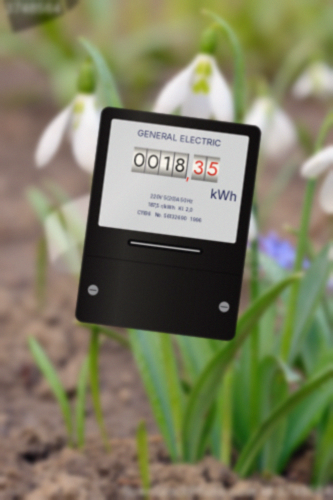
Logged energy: 18.35 kWh
